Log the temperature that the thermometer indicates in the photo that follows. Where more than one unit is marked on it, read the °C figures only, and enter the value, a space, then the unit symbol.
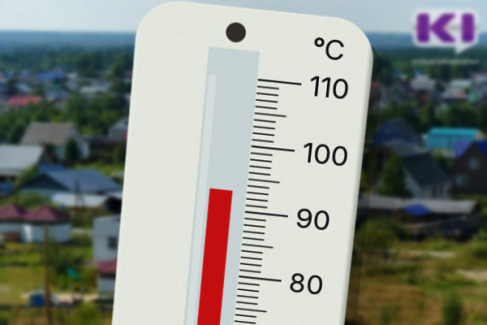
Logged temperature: 93 °C
